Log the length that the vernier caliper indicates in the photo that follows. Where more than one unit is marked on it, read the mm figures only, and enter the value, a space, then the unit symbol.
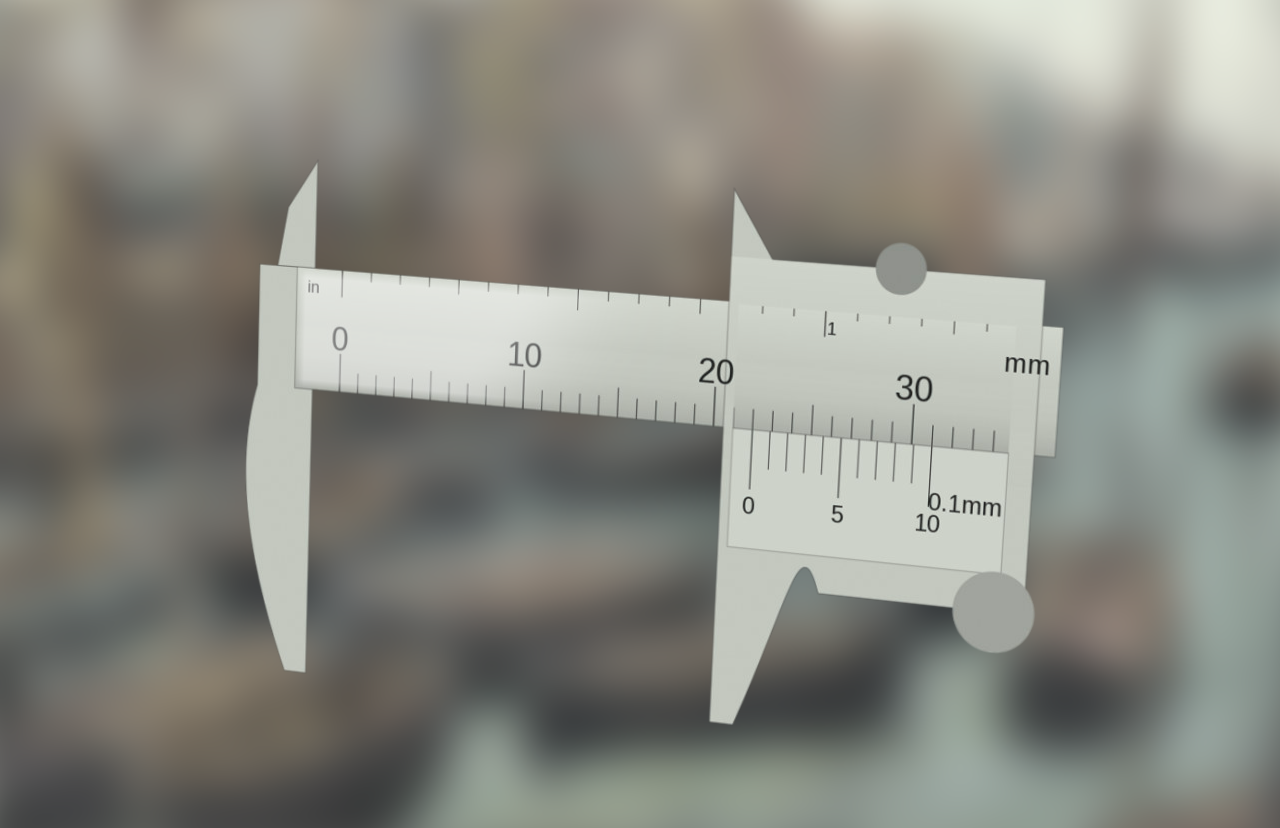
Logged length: 22.0 mm
